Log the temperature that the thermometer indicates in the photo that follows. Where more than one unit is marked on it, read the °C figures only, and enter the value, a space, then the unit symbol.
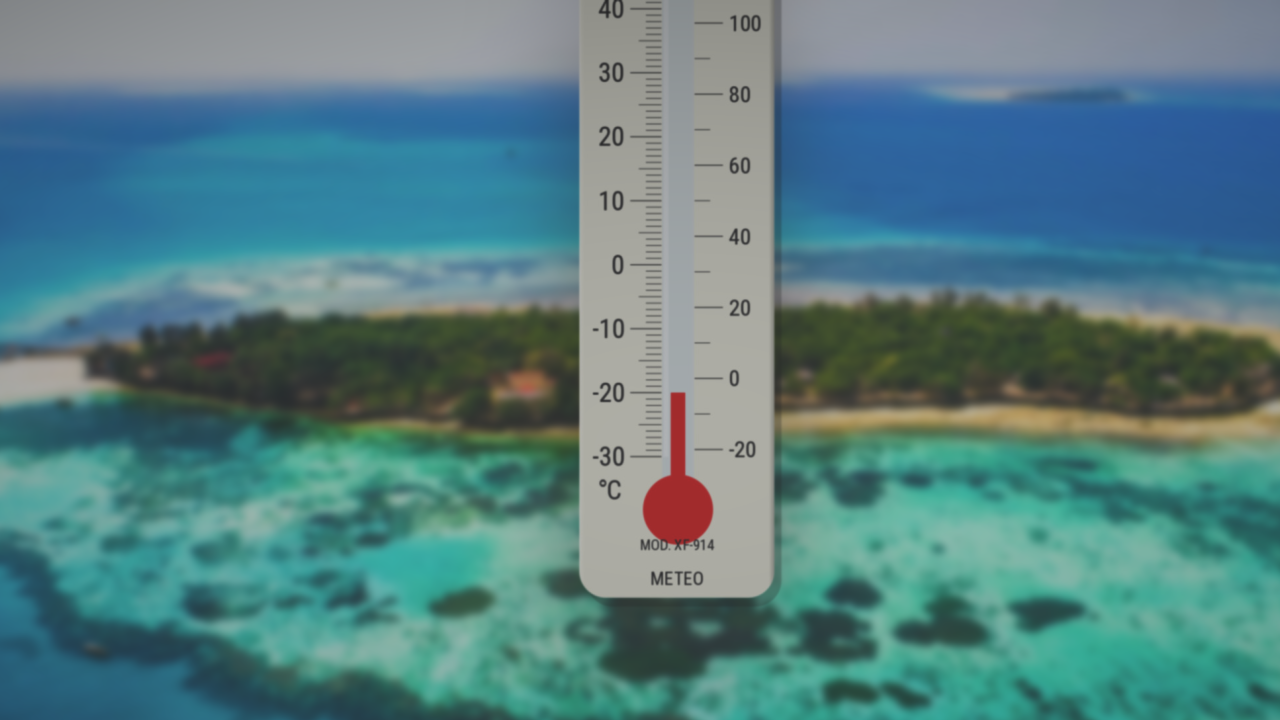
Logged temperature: -20 °C
